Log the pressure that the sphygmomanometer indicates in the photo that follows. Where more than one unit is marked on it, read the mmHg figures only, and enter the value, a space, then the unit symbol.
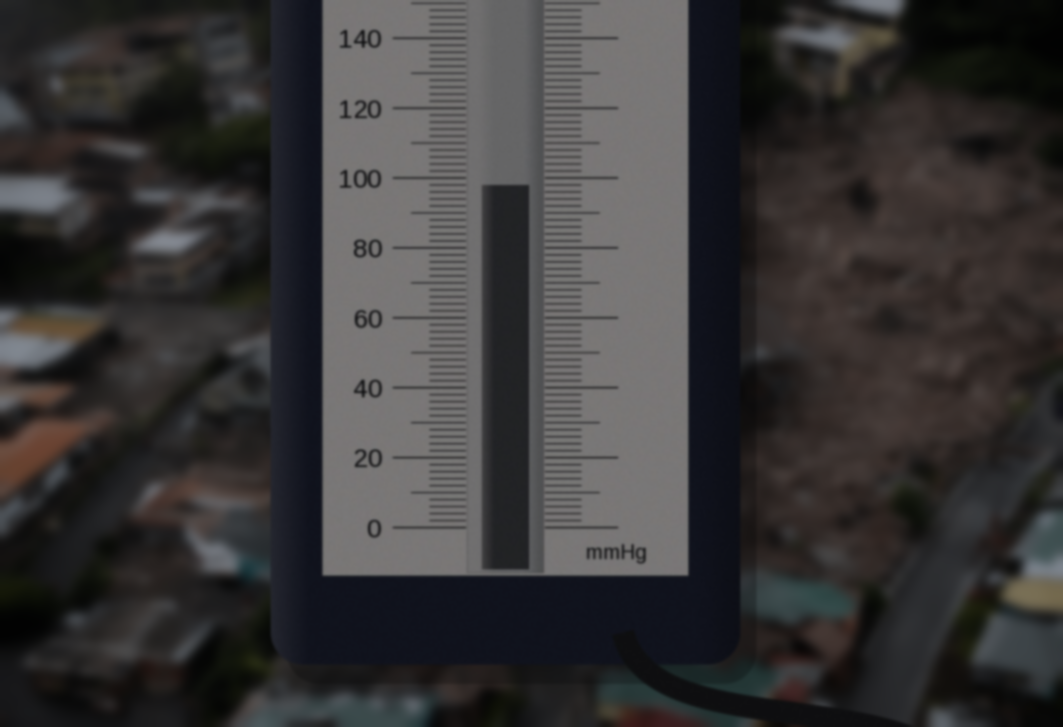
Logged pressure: 98 mmHg
